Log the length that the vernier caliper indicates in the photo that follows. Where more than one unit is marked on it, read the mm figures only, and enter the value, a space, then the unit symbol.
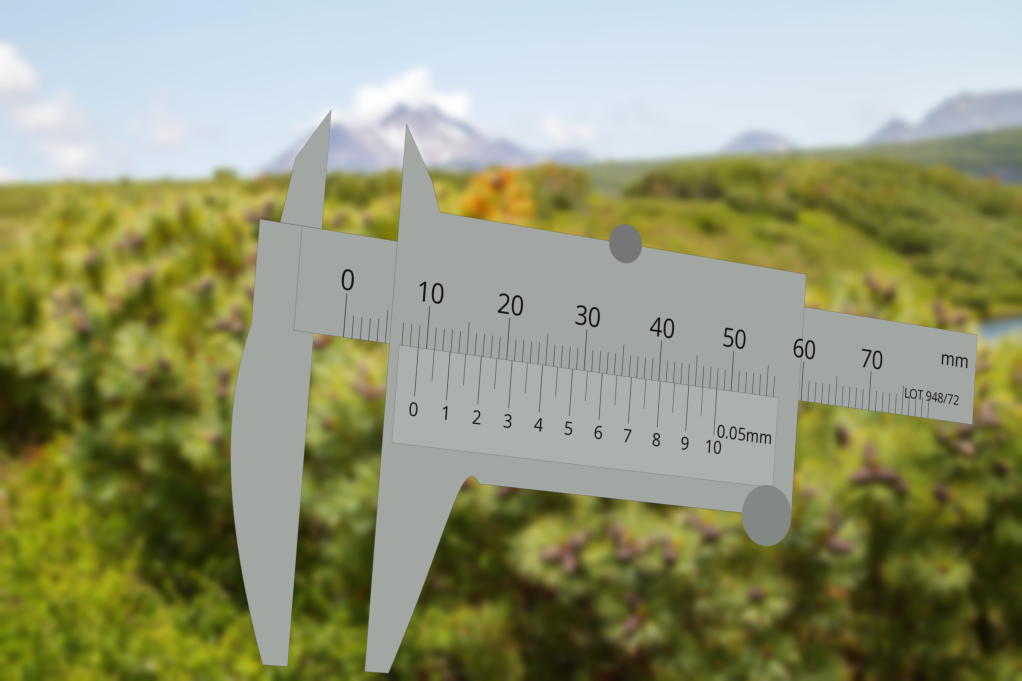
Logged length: 9.0 mm
